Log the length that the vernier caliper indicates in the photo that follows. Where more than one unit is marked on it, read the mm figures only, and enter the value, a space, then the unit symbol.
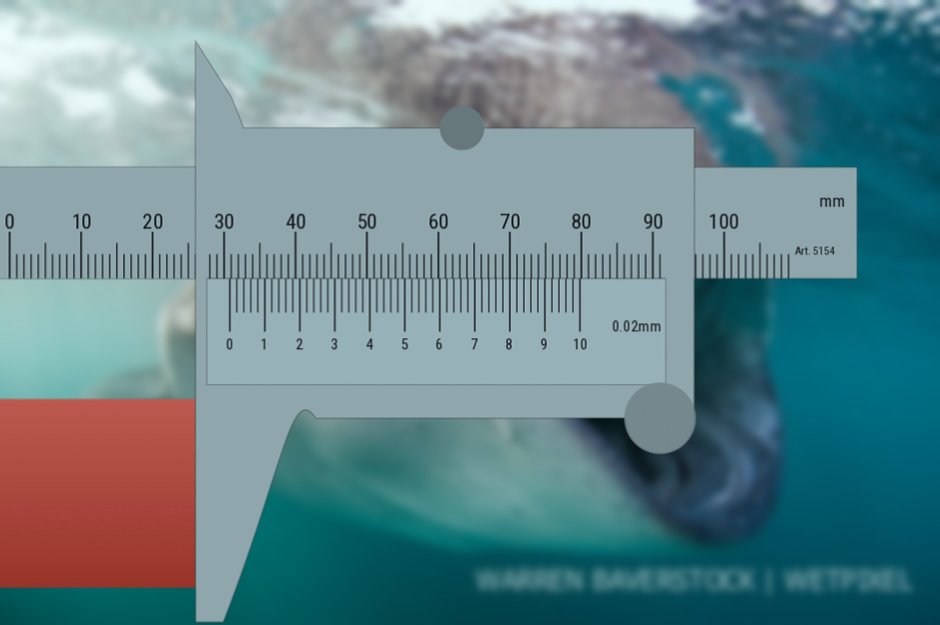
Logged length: 30.8 mm
